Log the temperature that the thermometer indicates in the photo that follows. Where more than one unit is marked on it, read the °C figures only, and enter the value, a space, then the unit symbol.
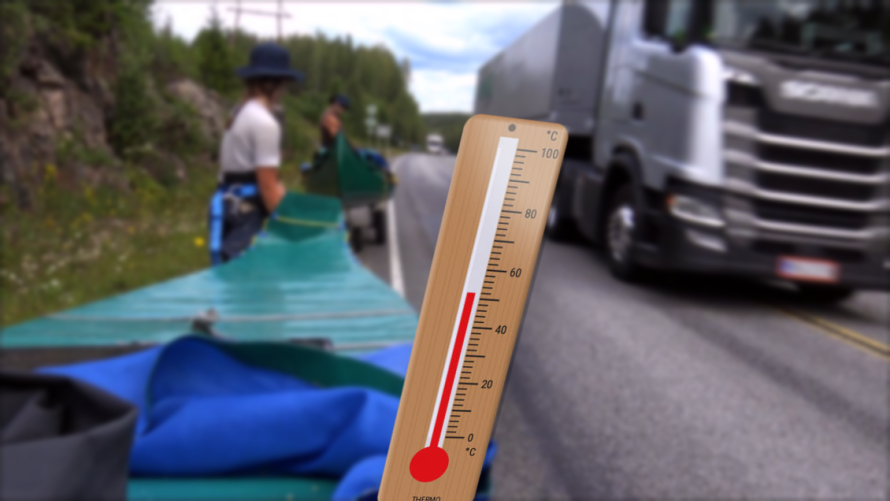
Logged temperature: 52 °C
